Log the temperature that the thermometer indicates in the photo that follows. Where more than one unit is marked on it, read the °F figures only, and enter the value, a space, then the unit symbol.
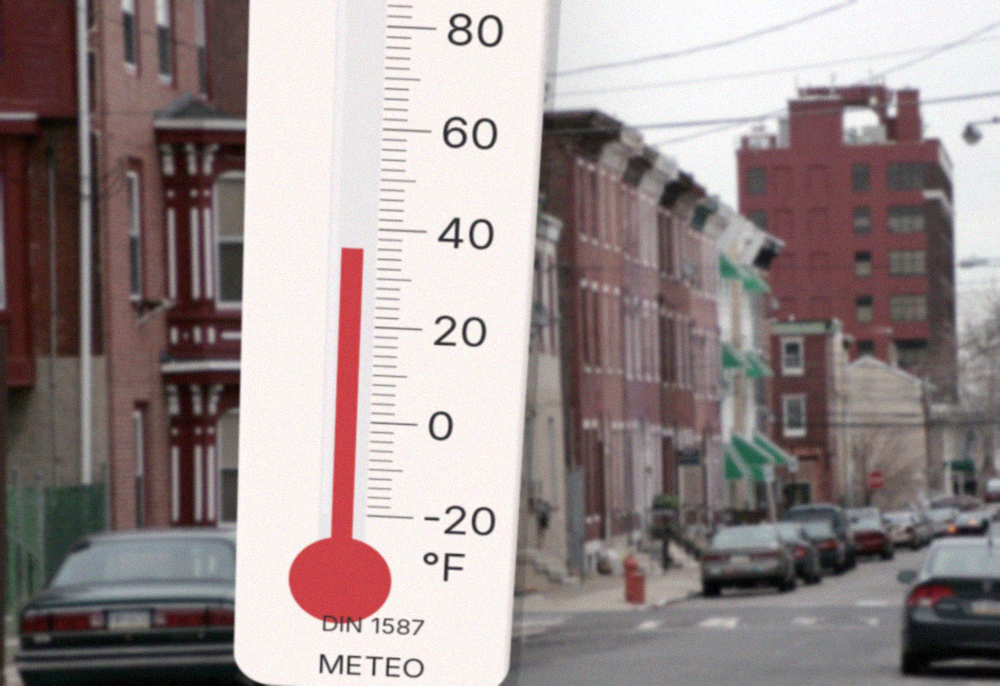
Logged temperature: 36 °F
